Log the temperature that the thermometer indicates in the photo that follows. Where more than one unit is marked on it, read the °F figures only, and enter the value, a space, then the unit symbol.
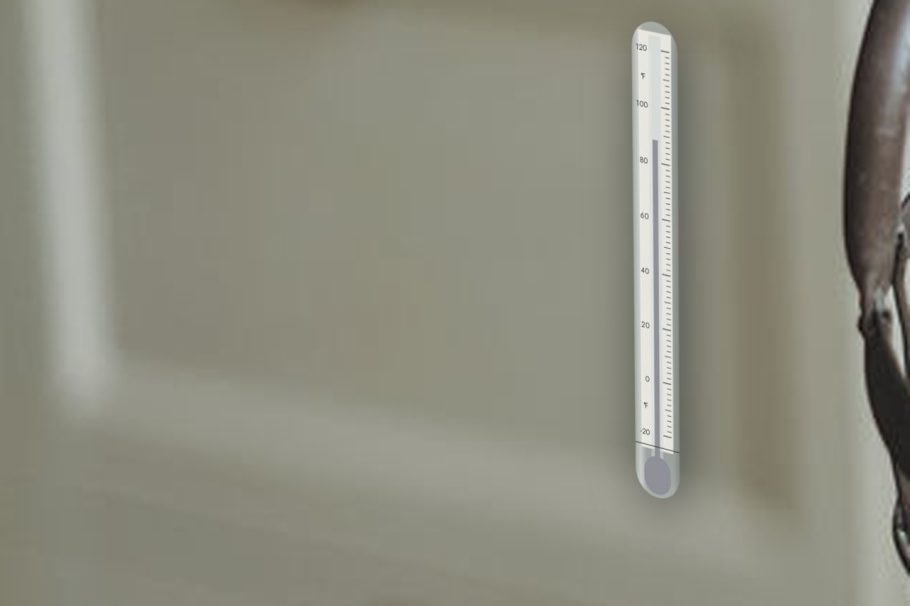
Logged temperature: 88 °F
